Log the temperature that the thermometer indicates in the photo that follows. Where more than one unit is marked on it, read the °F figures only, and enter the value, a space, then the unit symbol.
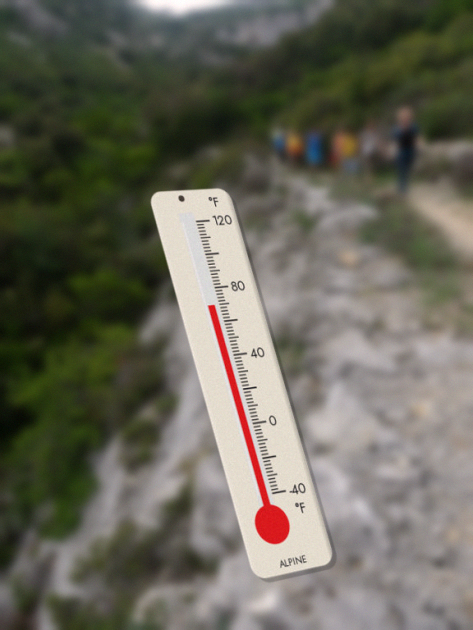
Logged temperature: 70 °F
